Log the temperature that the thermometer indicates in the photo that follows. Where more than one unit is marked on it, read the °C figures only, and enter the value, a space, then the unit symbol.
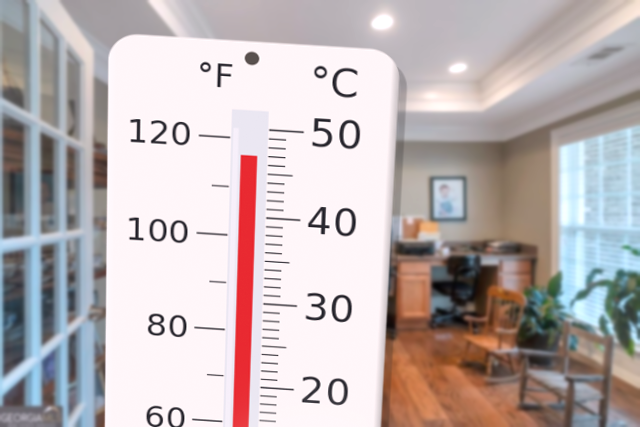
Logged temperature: 47 °C
